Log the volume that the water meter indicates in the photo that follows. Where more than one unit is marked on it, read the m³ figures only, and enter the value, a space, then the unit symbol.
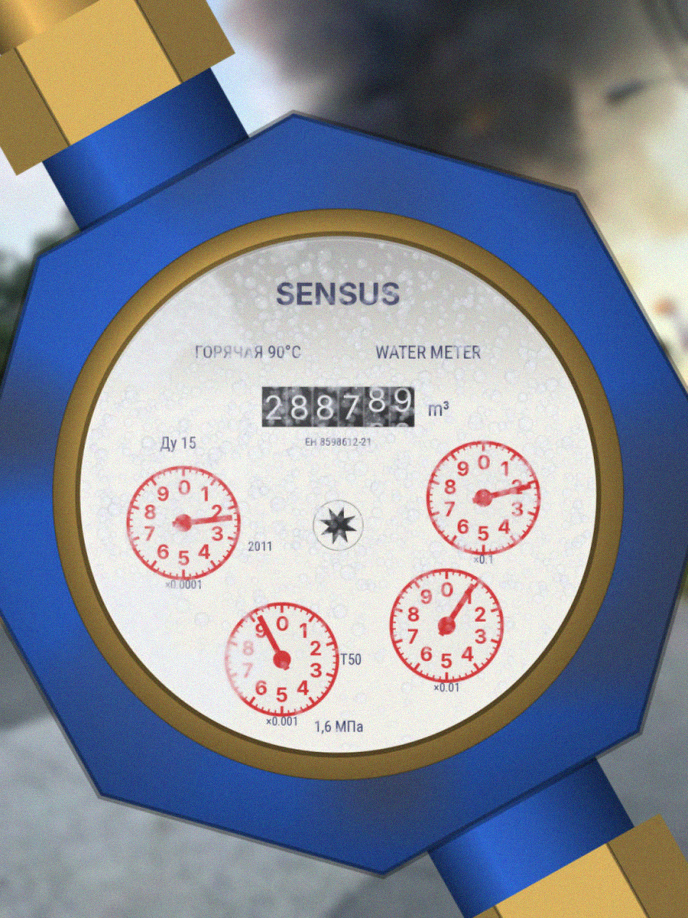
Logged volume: 288789.2092 m³
